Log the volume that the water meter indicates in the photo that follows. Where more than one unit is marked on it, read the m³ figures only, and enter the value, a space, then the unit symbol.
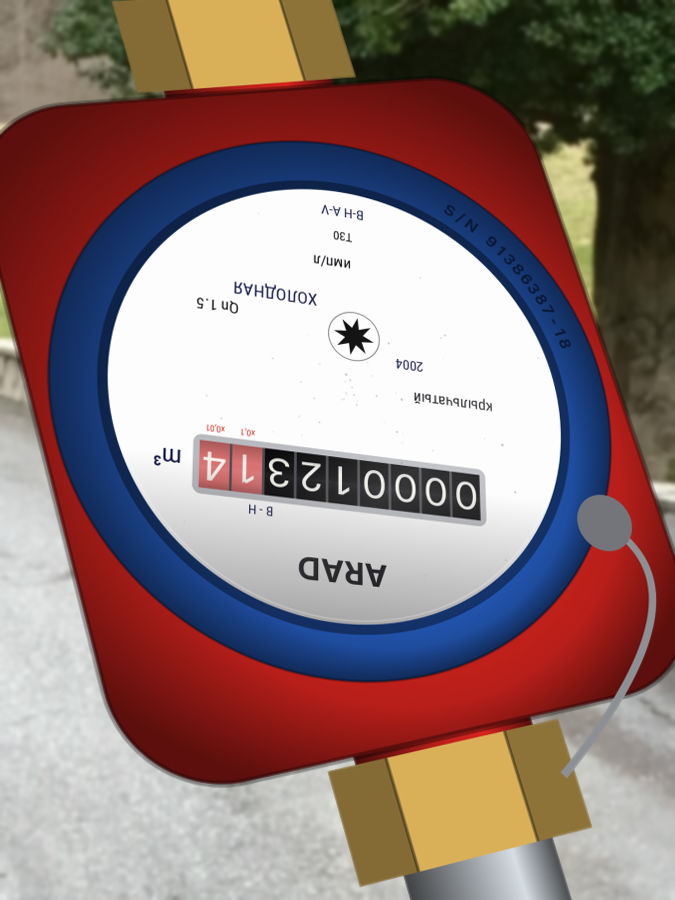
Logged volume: 123.14 m³
